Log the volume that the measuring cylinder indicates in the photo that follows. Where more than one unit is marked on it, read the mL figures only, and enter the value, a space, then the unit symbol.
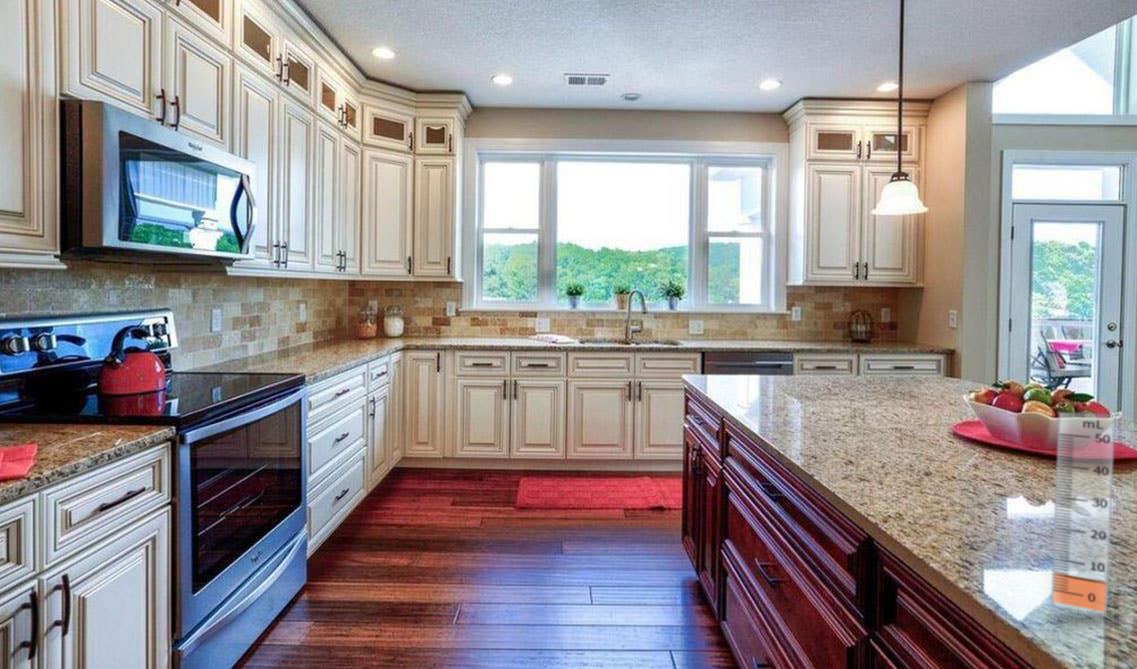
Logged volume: 5 mL
